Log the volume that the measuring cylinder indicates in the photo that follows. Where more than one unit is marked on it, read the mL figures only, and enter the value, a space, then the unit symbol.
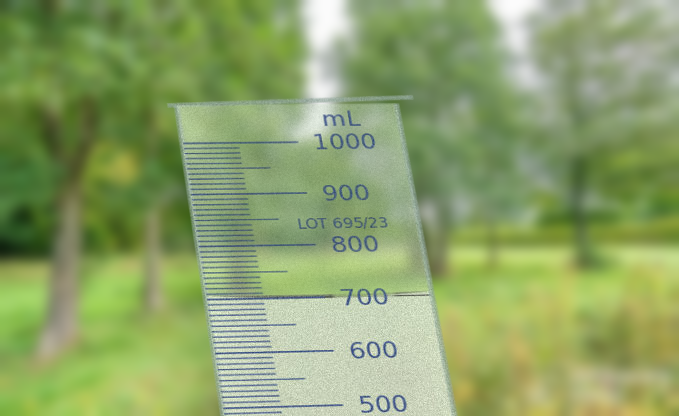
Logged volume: 700 mL
